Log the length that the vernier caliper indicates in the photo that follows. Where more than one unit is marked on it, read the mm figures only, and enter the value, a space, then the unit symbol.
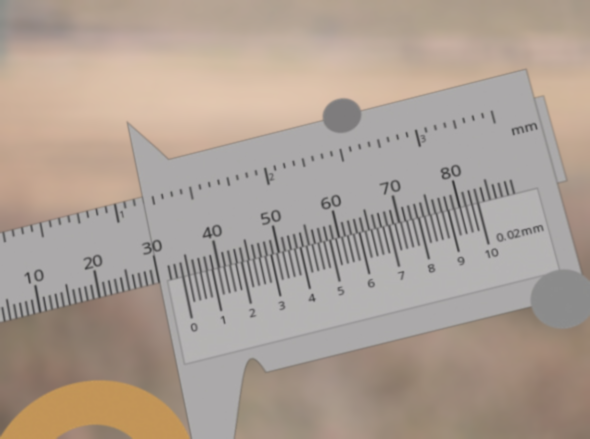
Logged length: 34.0 mm
